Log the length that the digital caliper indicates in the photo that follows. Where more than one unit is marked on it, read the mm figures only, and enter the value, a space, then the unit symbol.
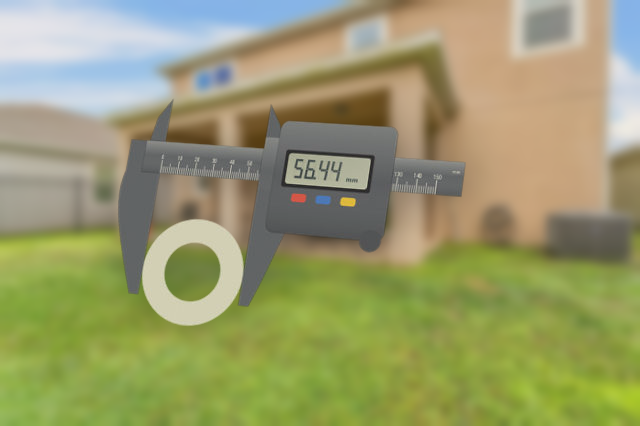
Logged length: 56.44 mm
